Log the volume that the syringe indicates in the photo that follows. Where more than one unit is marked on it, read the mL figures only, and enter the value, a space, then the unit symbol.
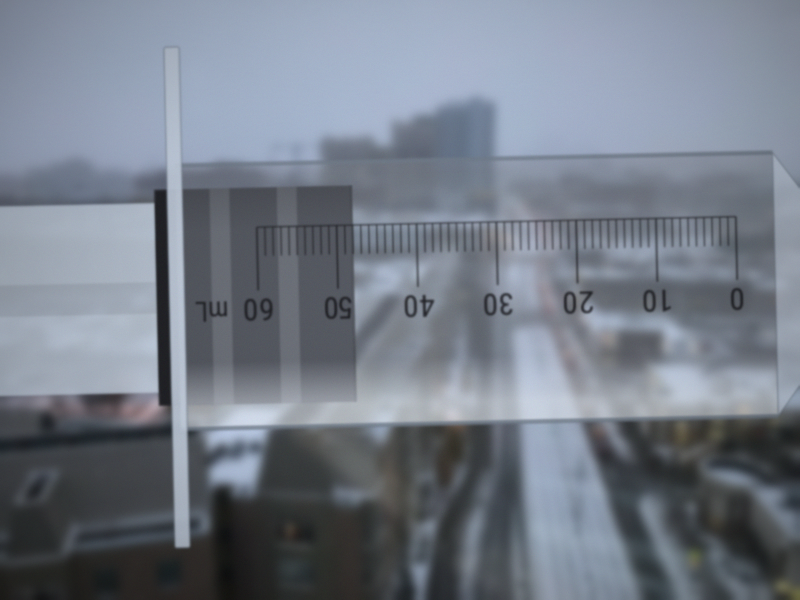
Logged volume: 48 mL
